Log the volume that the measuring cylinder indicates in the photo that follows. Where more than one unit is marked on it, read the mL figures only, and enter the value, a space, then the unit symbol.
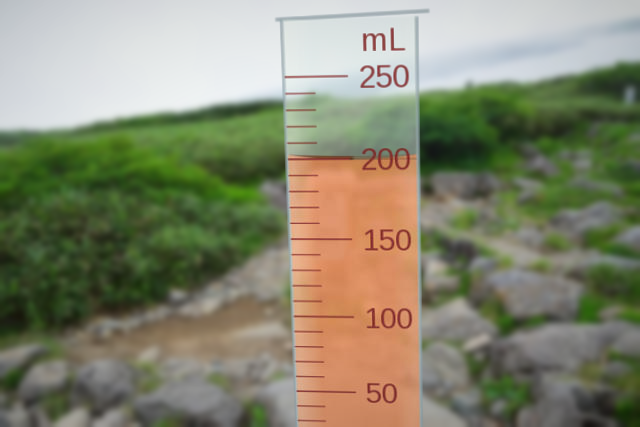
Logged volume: 200 mL
